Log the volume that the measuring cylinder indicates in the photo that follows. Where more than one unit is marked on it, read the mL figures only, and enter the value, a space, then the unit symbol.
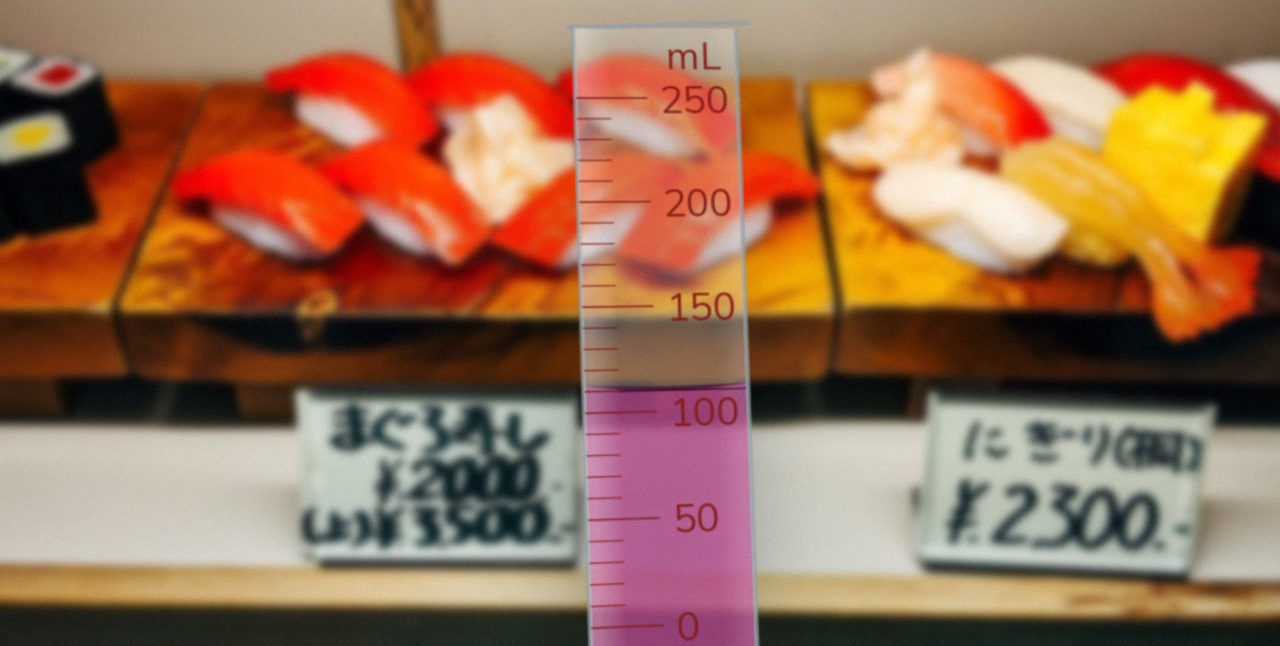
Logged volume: 110 mL
